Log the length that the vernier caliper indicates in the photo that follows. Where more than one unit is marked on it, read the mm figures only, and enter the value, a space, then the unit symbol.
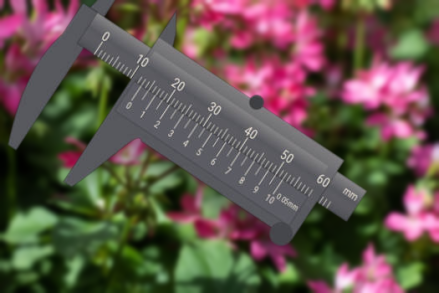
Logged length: 13.0 mm
